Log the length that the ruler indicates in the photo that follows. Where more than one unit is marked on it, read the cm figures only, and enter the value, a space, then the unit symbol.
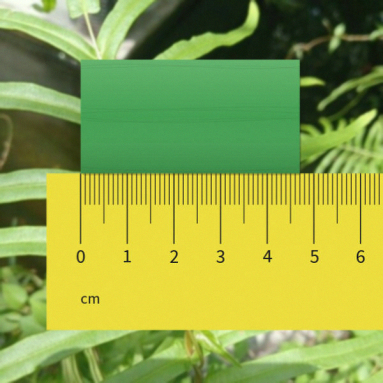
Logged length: 4.7 cm
